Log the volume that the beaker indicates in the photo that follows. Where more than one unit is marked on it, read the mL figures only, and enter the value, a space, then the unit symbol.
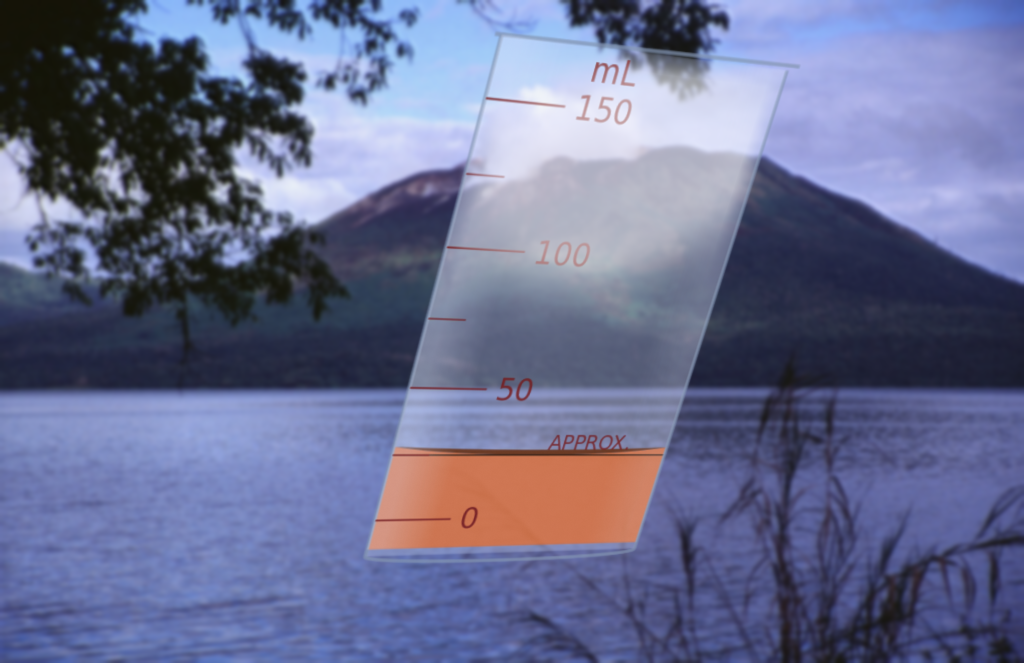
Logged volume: 25 mL
